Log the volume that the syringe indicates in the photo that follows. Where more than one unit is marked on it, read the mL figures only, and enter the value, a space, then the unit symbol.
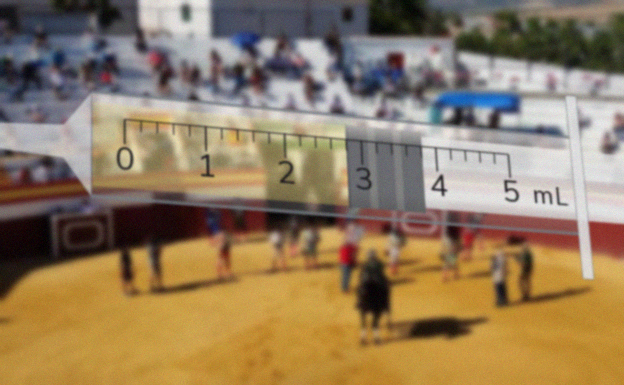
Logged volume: 2.8 mL
